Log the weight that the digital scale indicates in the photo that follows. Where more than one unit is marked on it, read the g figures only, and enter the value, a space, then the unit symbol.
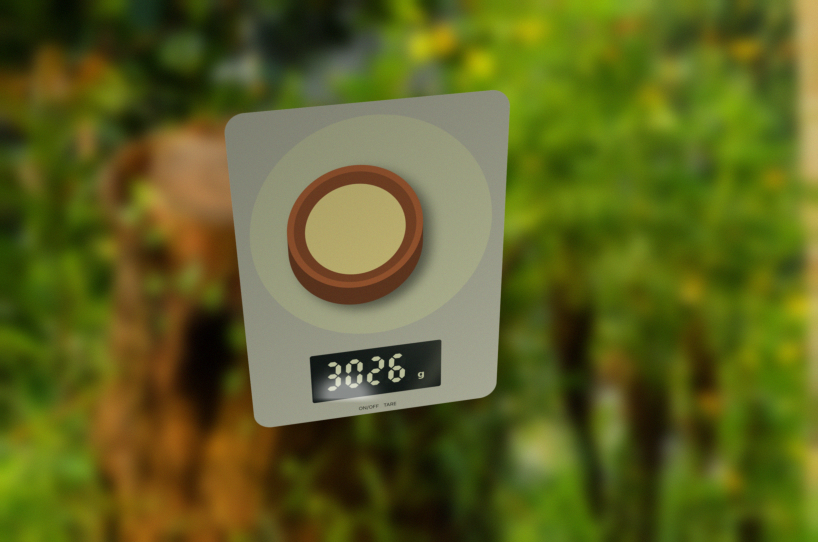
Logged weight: 3026 g
